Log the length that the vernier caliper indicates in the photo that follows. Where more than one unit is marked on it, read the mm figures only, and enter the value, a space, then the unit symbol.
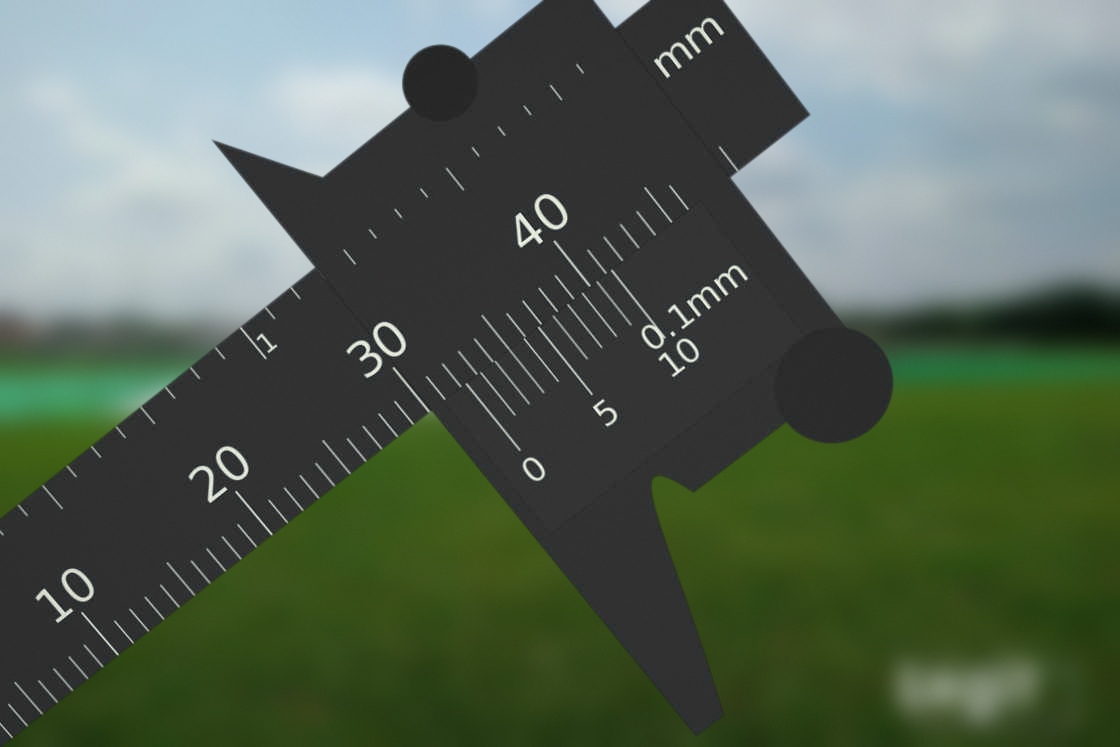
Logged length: 32.3 mm
